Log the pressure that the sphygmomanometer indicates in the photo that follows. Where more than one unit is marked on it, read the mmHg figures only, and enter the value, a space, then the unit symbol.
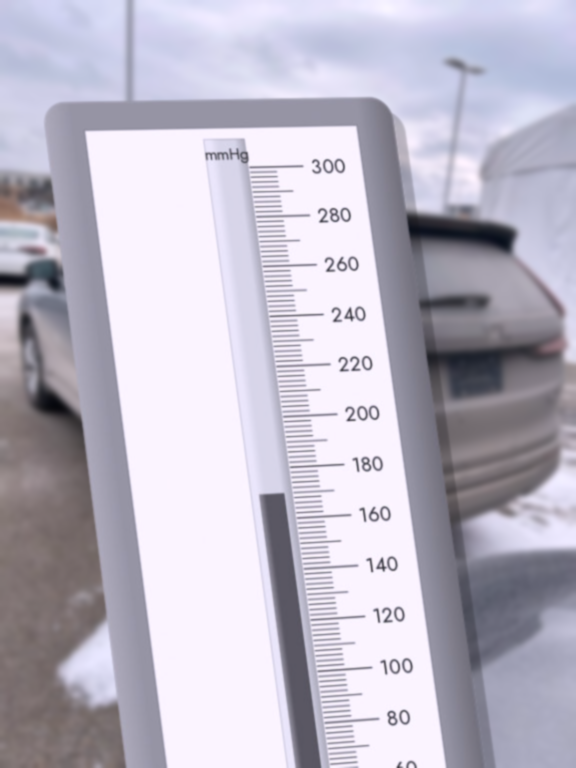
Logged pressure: 170 mmHg
